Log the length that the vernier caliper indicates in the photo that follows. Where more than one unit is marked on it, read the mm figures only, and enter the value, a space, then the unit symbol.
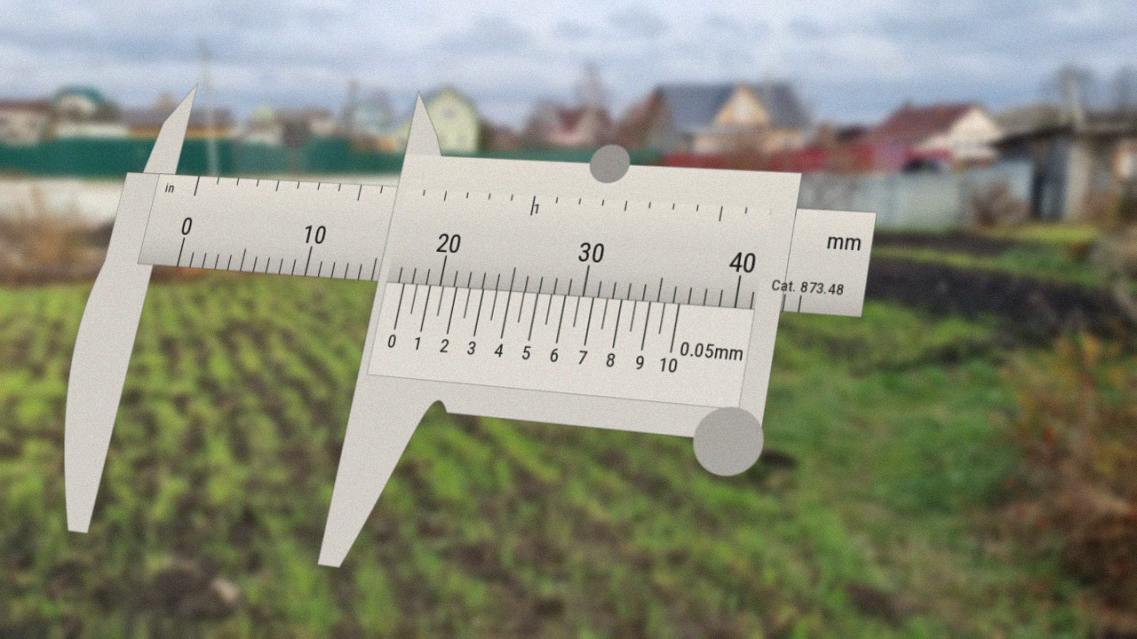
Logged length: 17.4 mm
